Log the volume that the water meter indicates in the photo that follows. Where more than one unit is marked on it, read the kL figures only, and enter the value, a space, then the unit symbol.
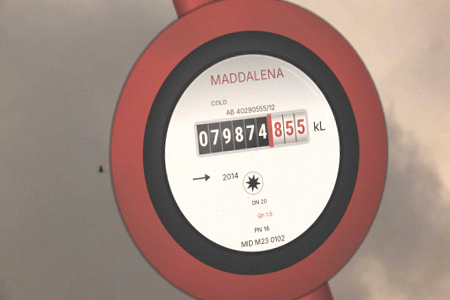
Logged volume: 79874.855 kL
